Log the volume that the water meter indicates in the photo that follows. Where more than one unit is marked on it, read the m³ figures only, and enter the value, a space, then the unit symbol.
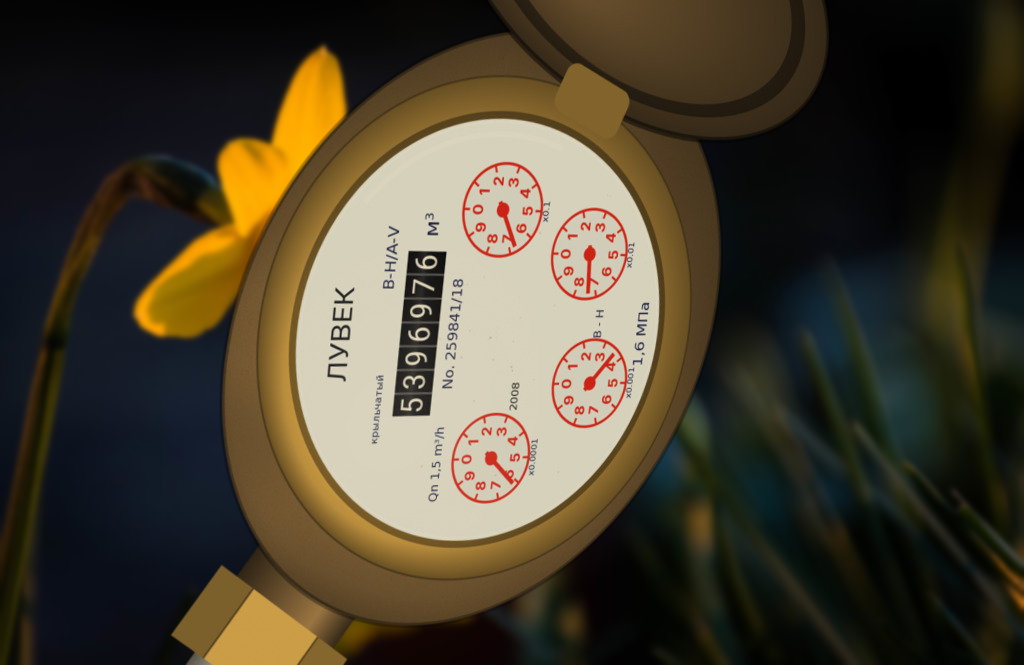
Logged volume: 5396976.6736 m³
